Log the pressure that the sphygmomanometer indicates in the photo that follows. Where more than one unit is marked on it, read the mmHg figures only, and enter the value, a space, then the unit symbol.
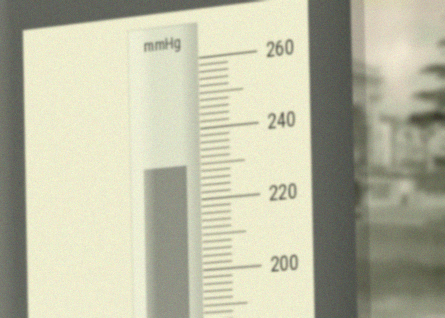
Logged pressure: 230 mmHg
